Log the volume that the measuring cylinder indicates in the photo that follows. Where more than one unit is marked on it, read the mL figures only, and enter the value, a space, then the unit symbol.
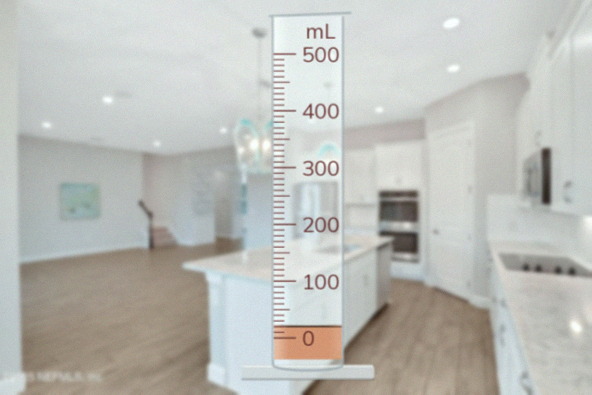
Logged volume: 20 mL
